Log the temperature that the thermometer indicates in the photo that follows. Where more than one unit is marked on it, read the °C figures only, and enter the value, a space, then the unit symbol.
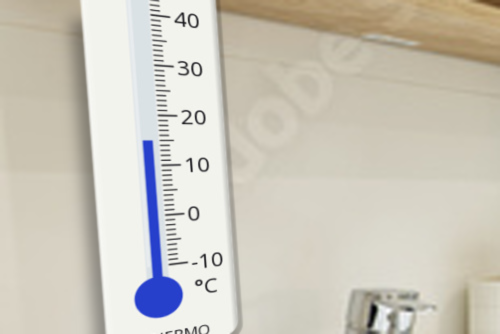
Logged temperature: 15 °C
